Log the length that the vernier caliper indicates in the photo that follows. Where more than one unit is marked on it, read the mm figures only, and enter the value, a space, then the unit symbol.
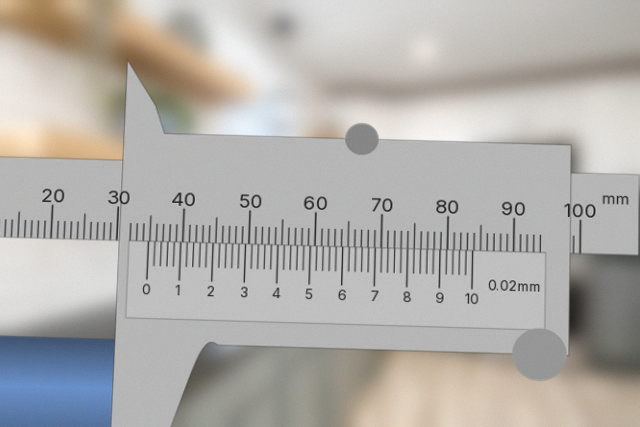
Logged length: 34.8 mm
